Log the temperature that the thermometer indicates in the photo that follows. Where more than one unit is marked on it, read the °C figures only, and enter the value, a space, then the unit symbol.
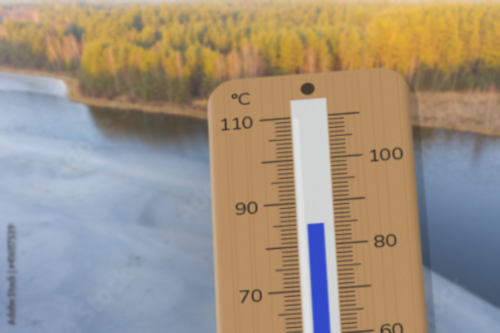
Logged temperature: 85 °C
